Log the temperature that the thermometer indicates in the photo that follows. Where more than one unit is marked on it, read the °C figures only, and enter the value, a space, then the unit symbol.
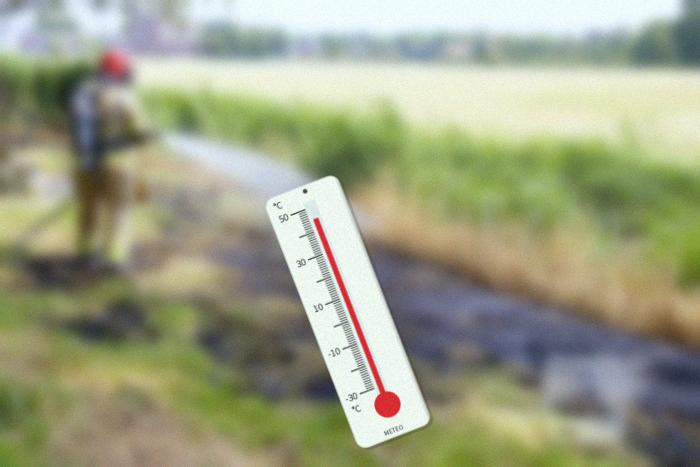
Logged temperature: 45 °C
